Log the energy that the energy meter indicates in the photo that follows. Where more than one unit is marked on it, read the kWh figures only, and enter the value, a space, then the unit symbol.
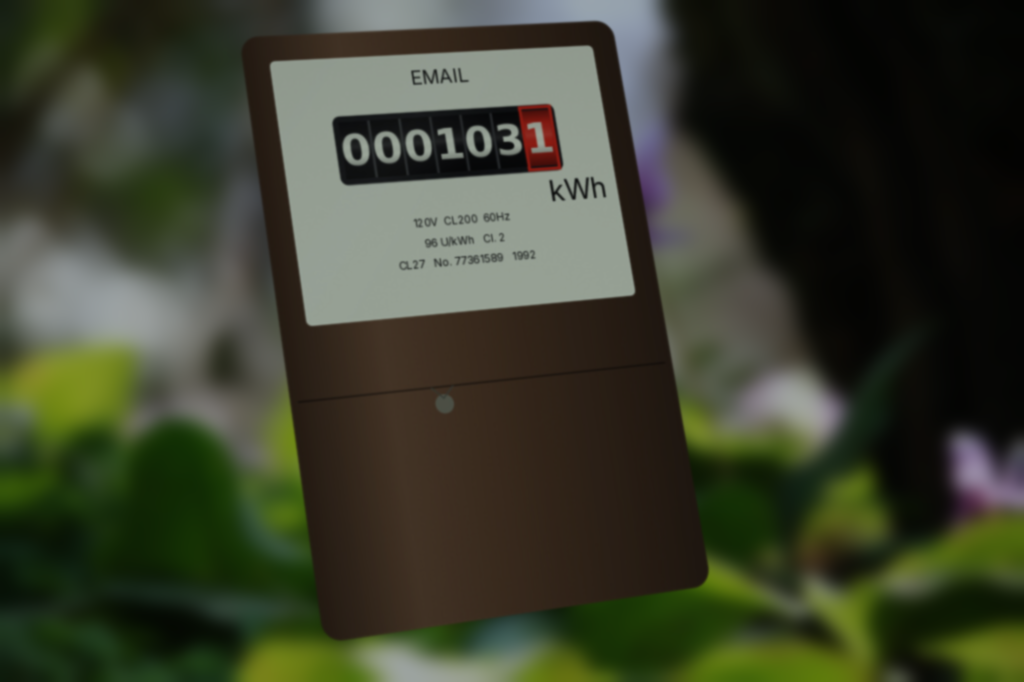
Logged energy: 103.1 kWh
